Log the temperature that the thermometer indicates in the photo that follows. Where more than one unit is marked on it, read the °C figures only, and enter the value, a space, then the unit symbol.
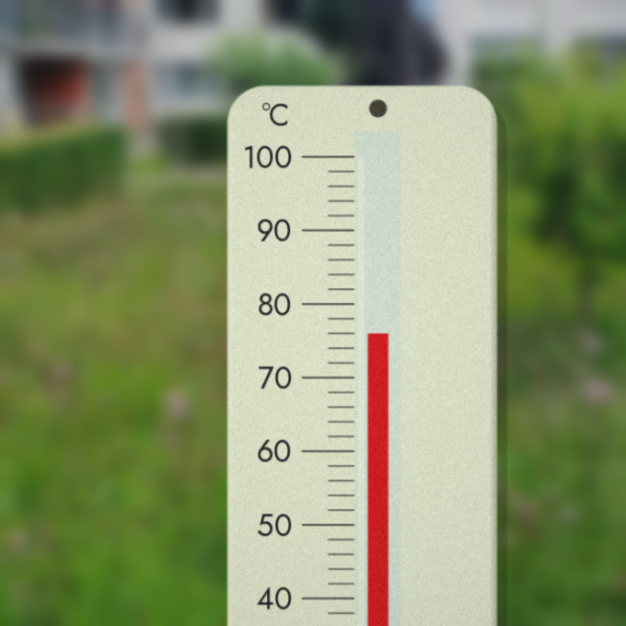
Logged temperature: 76 °C
